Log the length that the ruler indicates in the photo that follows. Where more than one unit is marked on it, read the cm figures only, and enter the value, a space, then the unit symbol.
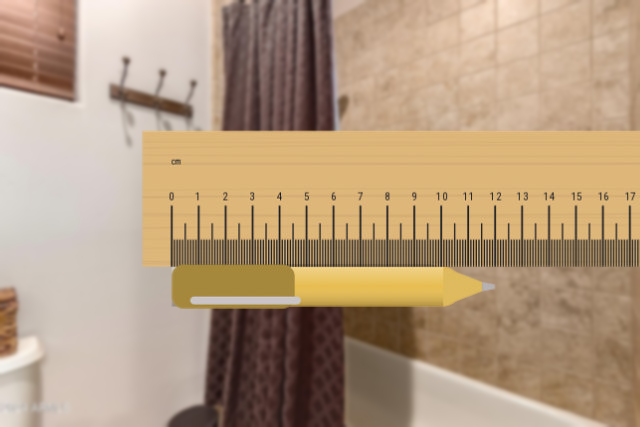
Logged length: 12 cm
